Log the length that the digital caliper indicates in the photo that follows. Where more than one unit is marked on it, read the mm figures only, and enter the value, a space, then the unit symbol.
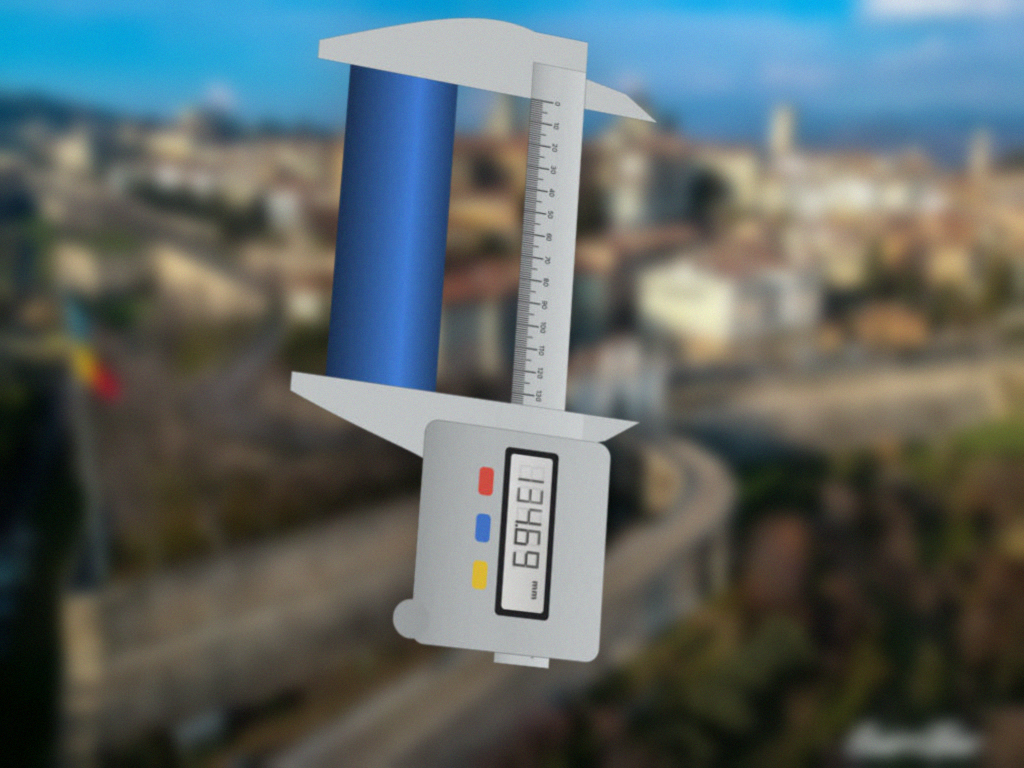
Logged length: 134.69 mm
